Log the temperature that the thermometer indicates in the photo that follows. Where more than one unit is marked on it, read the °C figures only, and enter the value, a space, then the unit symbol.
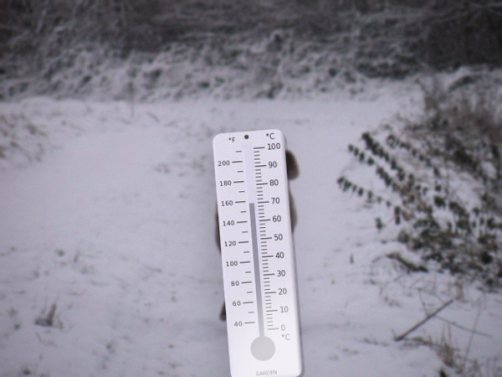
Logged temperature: 70 °C
